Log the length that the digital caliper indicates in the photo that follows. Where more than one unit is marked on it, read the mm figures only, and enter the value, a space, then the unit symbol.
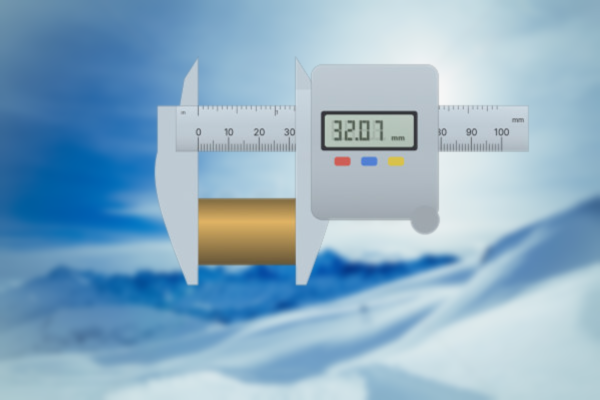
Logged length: 32.07 mm
